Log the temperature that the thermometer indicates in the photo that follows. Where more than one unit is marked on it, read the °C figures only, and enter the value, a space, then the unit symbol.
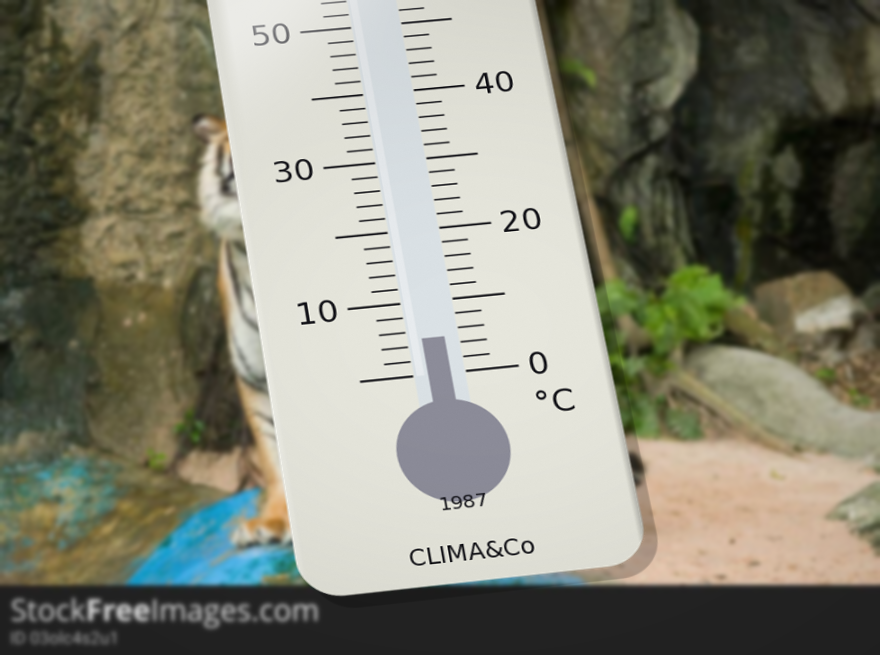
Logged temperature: 5 °C
